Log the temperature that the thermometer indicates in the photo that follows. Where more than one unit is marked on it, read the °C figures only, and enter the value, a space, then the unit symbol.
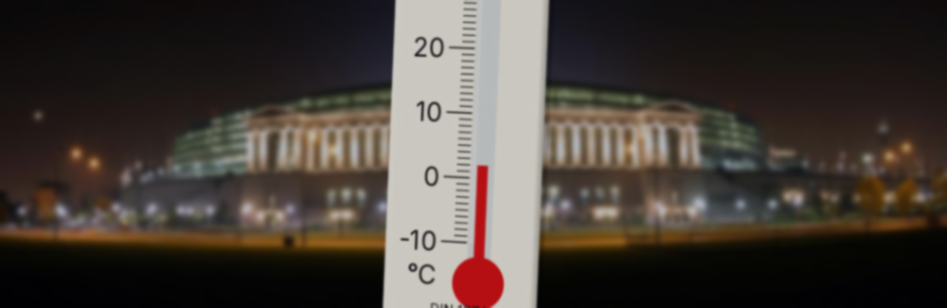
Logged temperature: 2 °C
